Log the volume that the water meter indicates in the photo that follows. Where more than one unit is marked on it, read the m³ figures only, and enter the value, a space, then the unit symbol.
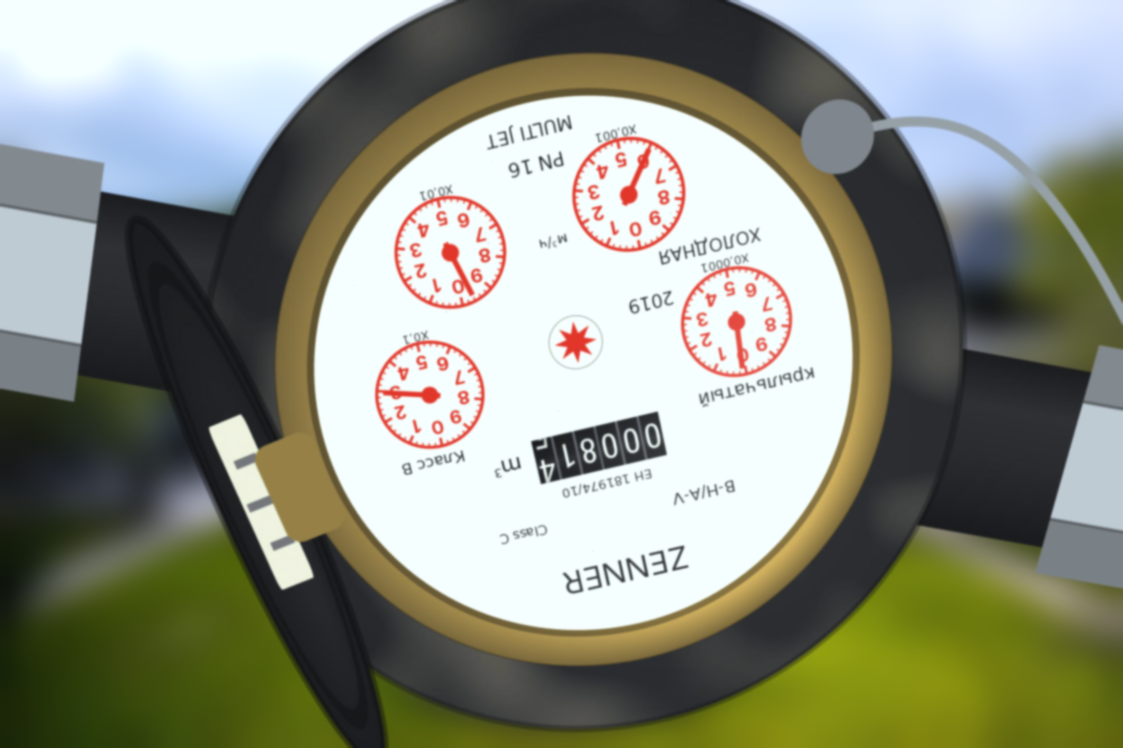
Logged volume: 814.2960 m³
